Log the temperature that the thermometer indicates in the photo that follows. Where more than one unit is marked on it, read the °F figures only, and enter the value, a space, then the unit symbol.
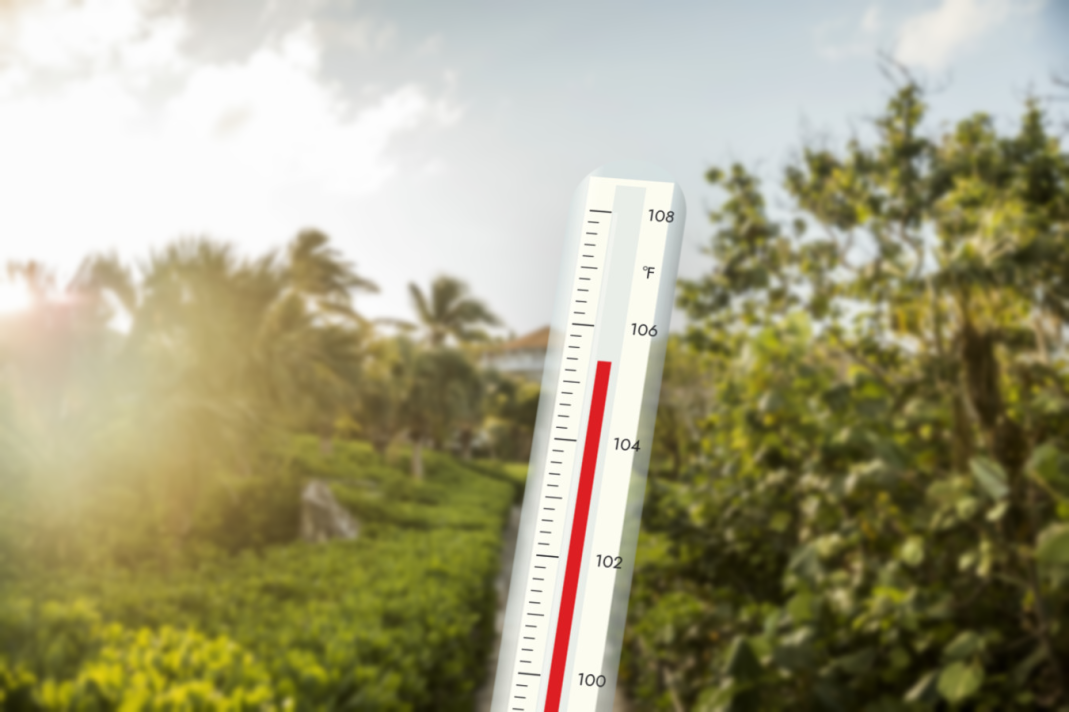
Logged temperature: 105.4 °F
